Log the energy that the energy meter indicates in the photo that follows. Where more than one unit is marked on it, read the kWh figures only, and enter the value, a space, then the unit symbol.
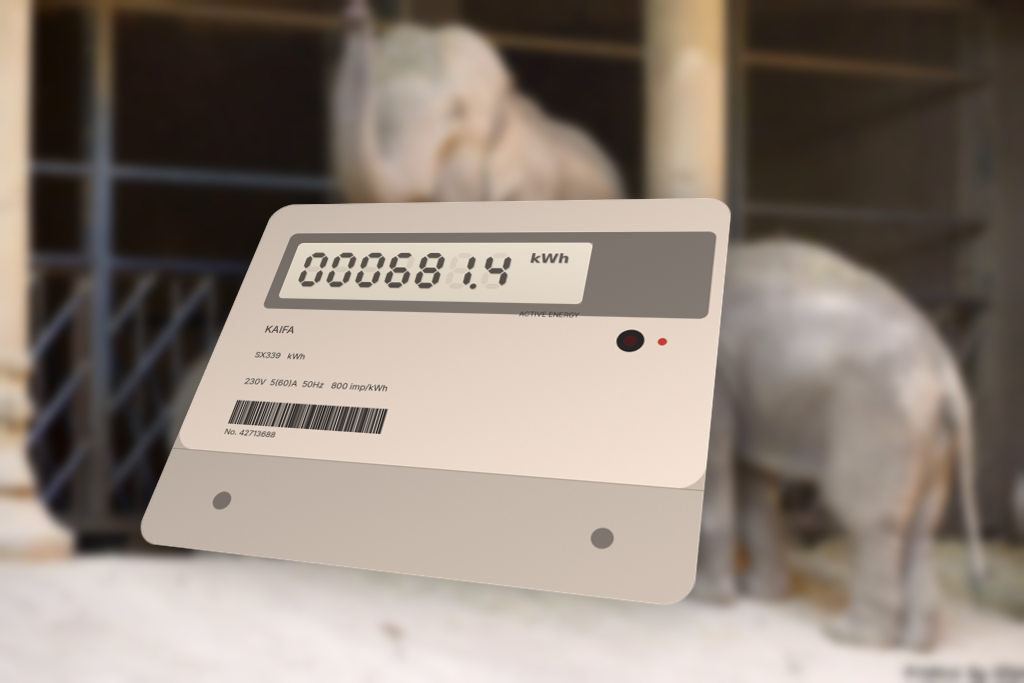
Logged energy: 681.4 kWh
